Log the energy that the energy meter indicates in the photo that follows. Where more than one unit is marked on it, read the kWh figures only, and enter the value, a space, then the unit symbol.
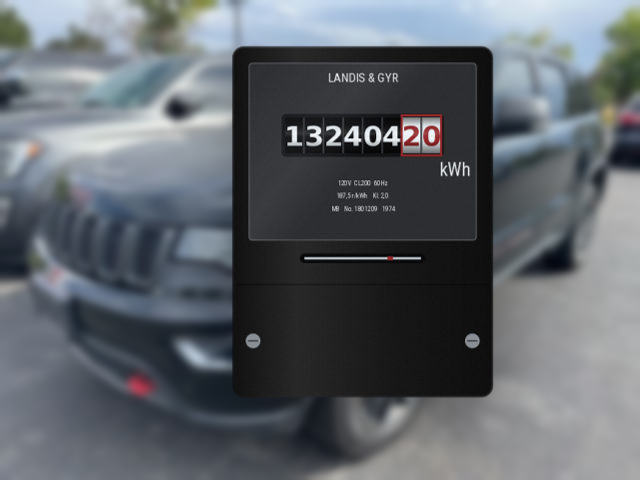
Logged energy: 132404.20 kWh
